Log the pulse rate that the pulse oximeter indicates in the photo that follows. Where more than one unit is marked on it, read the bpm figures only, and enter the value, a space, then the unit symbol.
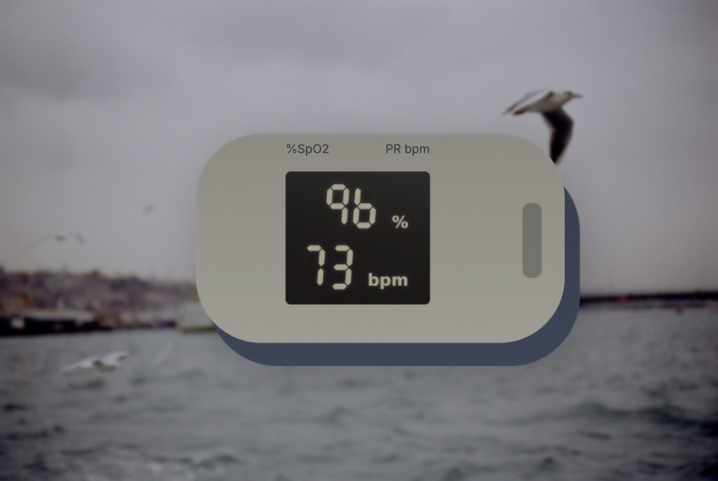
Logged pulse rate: 73 bpm
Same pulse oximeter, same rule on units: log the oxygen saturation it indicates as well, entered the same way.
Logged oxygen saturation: 96 %
